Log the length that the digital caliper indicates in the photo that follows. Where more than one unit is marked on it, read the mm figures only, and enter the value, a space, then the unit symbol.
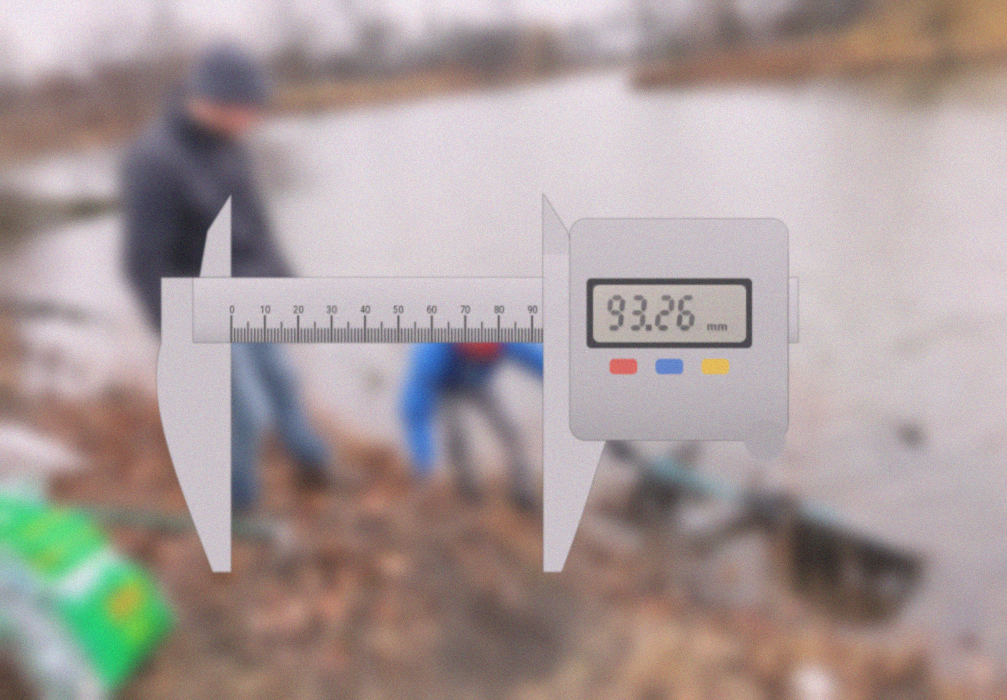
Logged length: 93.26 mm
